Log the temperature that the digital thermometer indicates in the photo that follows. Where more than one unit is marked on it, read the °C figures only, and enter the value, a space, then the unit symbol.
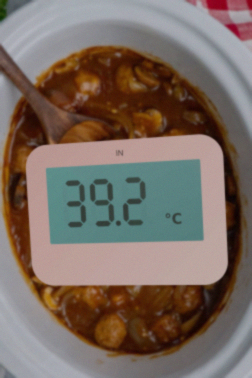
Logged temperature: 39.2 °C
